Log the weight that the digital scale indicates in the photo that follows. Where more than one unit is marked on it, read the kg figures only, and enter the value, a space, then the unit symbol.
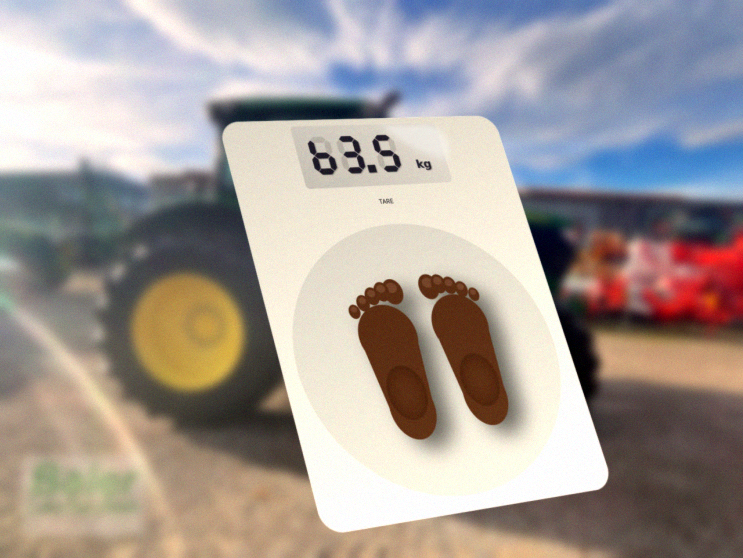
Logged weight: 63.5 kg
